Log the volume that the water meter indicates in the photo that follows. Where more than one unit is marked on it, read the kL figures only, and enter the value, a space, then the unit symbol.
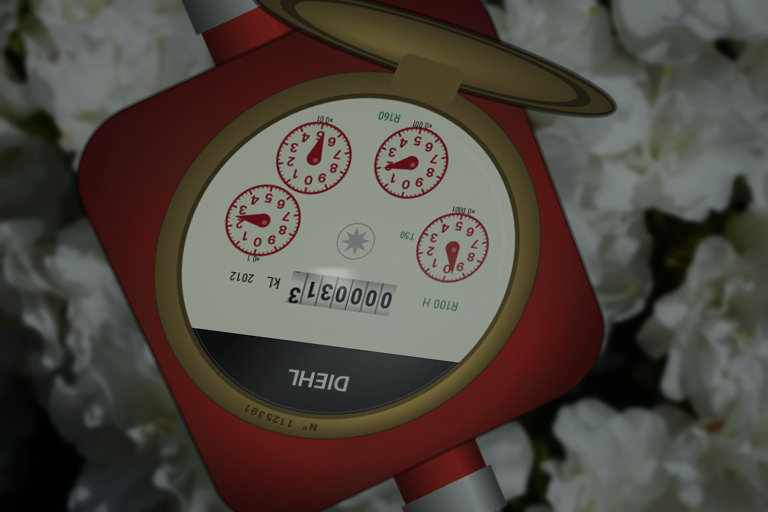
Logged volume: 313.2519 kL
